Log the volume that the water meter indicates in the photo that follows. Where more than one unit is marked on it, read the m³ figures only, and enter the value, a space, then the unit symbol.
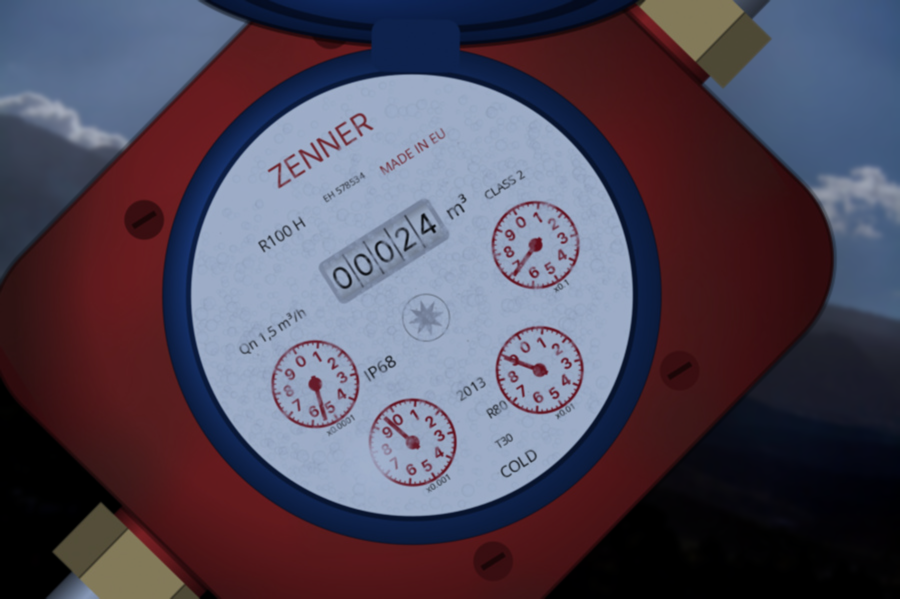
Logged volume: 24.6895 m³
